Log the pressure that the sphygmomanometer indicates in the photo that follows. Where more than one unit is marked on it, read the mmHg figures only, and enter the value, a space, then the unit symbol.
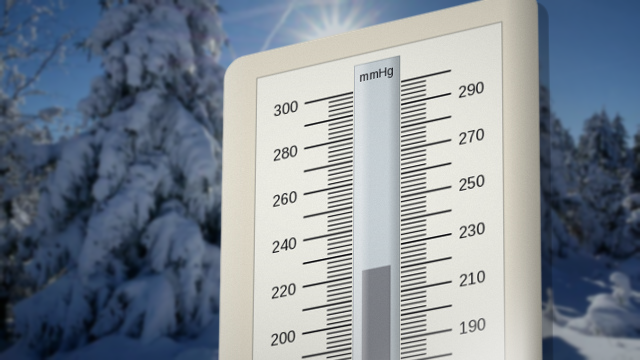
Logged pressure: 222 mmHg
